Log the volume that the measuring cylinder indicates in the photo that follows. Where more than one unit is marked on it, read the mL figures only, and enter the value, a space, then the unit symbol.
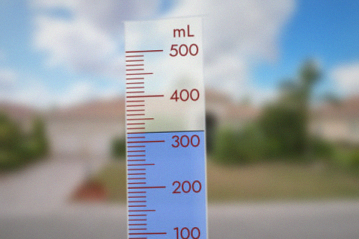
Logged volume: 320 mL
